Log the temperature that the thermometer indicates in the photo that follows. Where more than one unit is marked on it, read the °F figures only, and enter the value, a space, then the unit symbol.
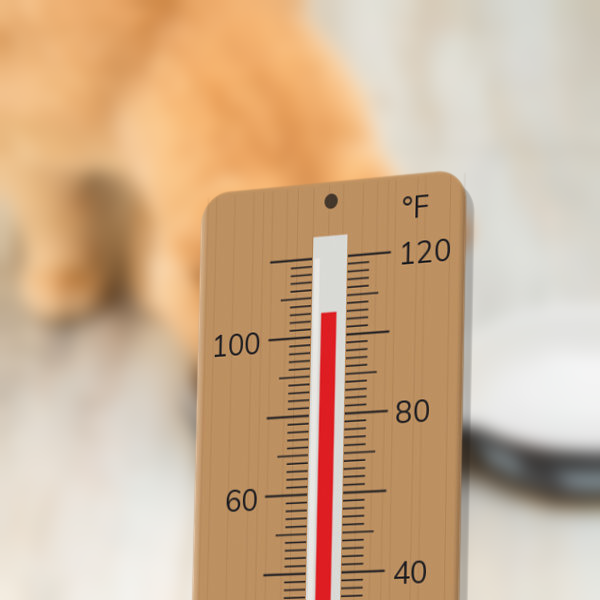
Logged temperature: 106 °F
